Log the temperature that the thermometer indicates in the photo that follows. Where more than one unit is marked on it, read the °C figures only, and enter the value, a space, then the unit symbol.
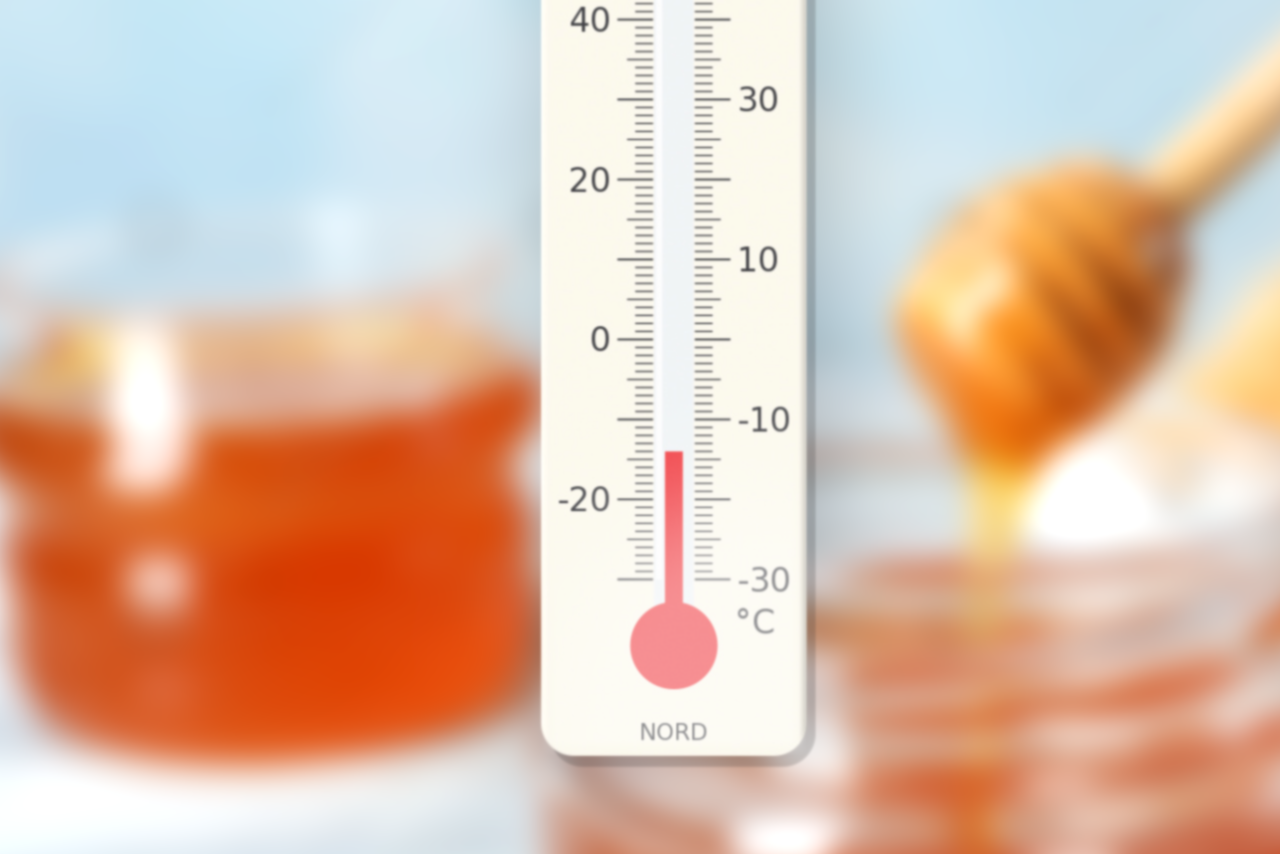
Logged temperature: -14 °C
